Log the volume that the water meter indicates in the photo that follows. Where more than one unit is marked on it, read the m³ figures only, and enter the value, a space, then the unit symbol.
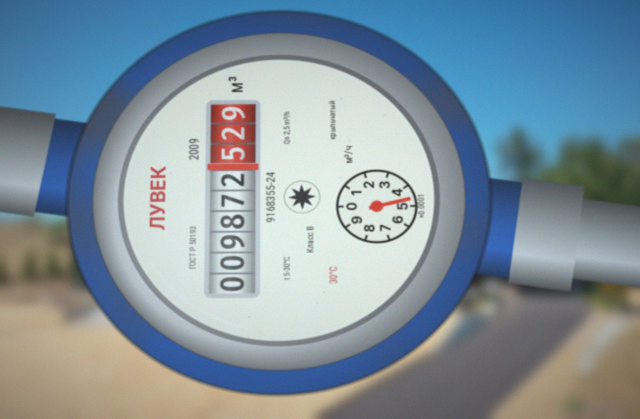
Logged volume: 9872.5294 m³
